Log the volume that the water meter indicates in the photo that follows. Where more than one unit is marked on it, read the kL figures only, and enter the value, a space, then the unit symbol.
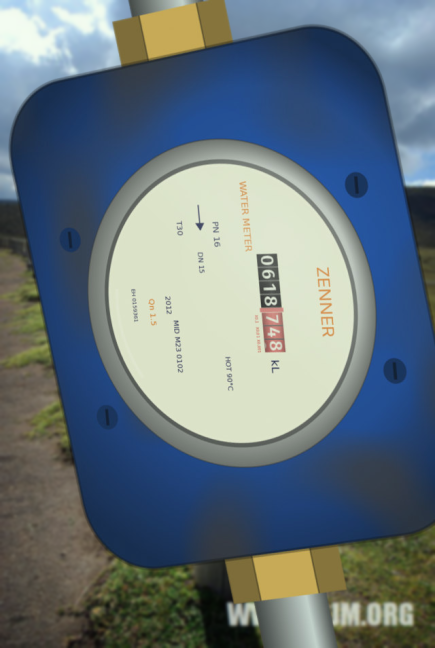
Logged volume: 618.748 kL
